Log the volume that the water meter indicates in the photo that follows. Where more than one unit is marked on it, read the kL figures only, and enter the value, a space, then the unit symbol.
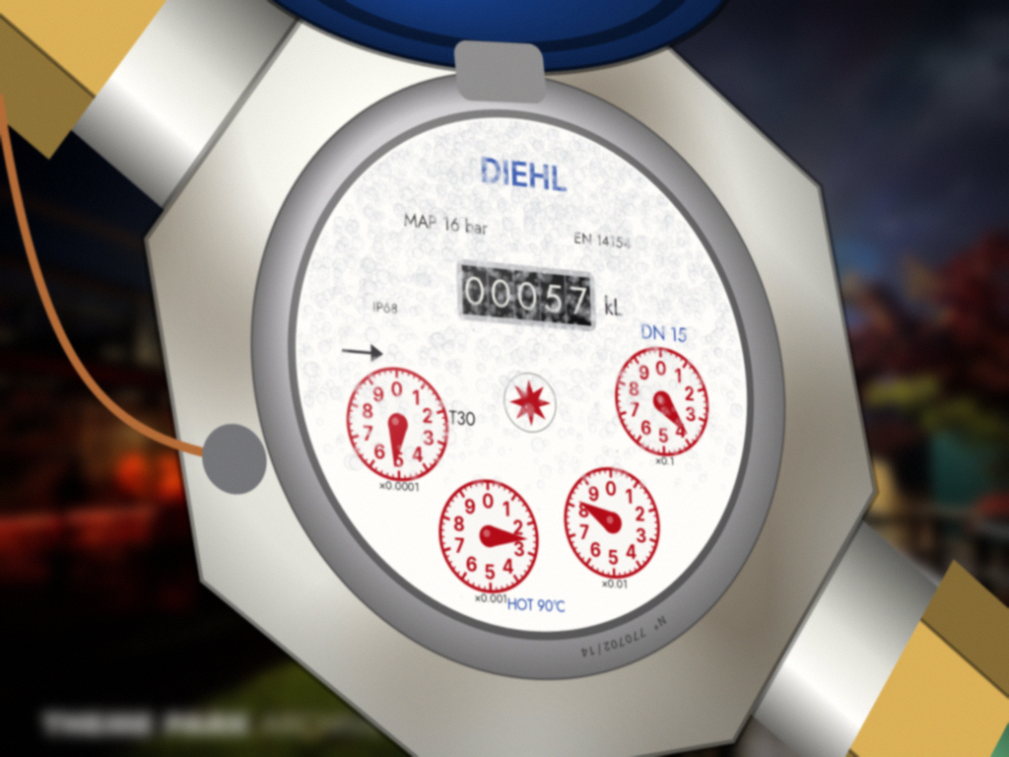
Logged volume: 57.3825 kL
